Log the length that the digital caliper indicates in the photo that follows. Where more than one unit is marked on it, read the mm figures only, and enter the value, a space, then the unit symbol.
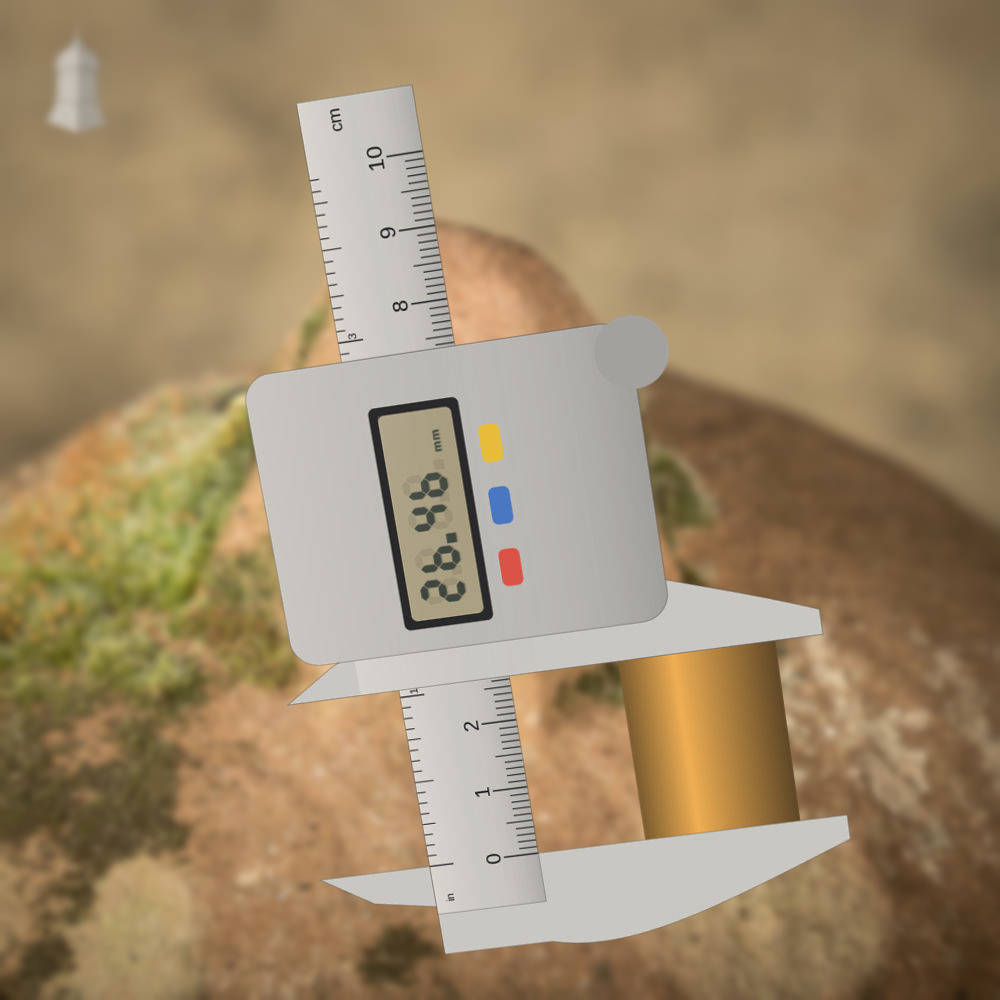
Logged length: 26.46 mm
